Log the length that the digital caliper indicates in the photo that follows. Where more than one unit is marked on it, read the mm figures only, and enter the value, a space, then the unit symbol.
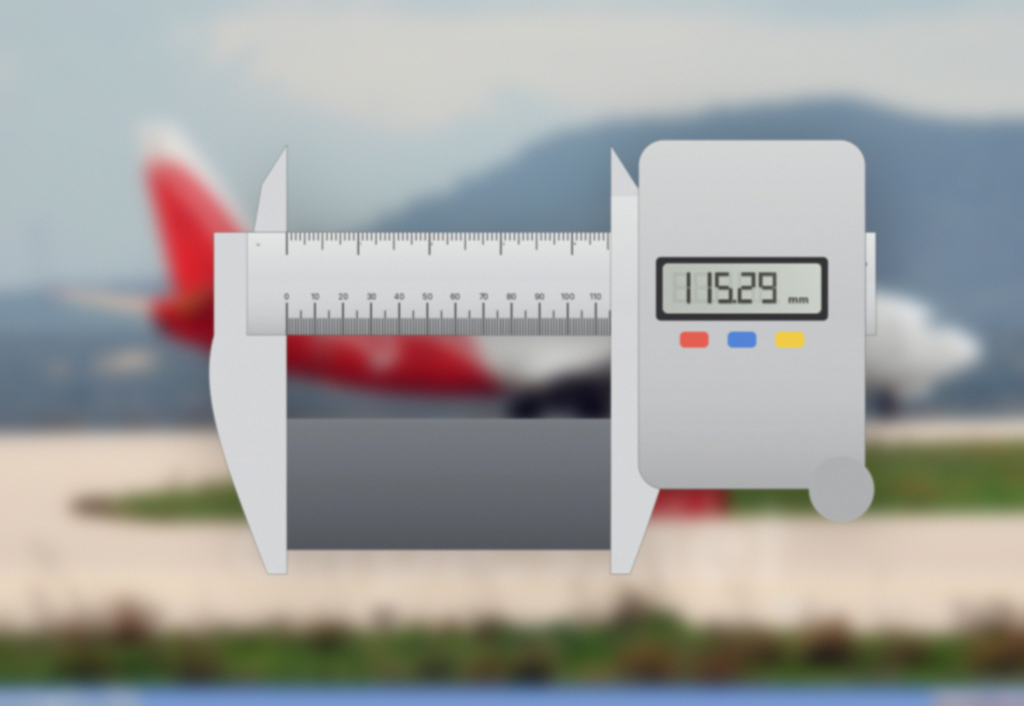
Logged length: 115.29 mm
